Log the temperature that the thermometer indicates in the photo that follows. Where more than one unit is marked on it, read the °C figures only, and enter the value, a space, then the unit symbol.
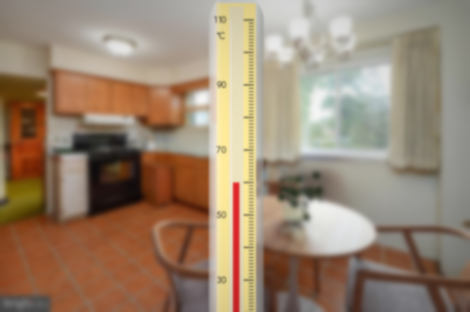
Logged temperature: 60 °C
